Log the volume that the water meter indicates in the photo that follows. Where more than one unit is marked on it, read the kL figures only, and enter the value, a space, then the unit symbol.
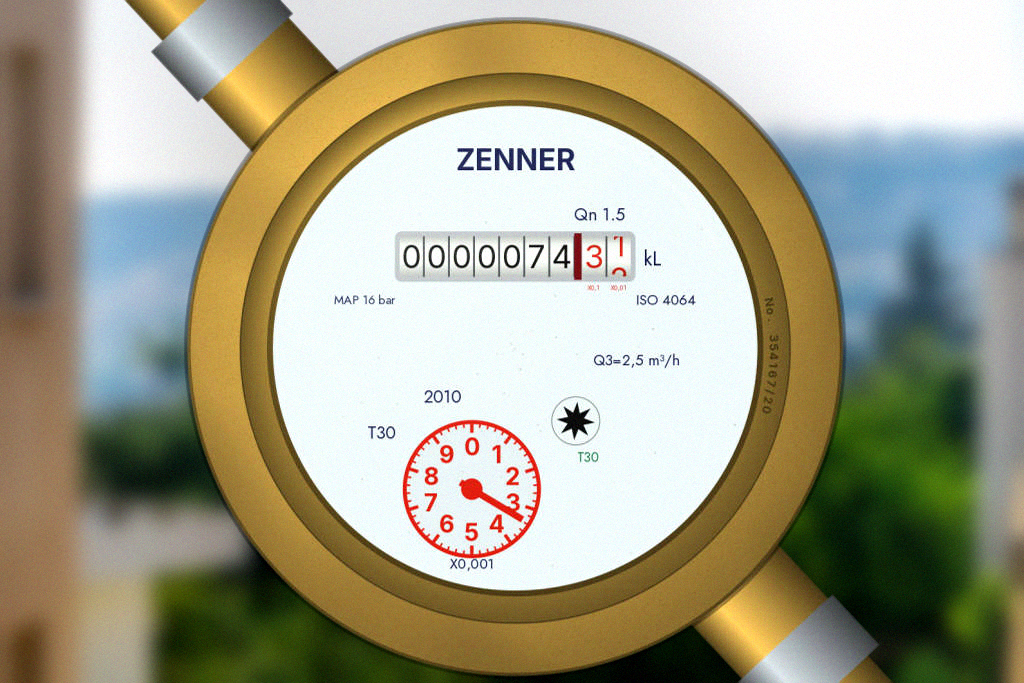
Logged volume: 74.313 kL
